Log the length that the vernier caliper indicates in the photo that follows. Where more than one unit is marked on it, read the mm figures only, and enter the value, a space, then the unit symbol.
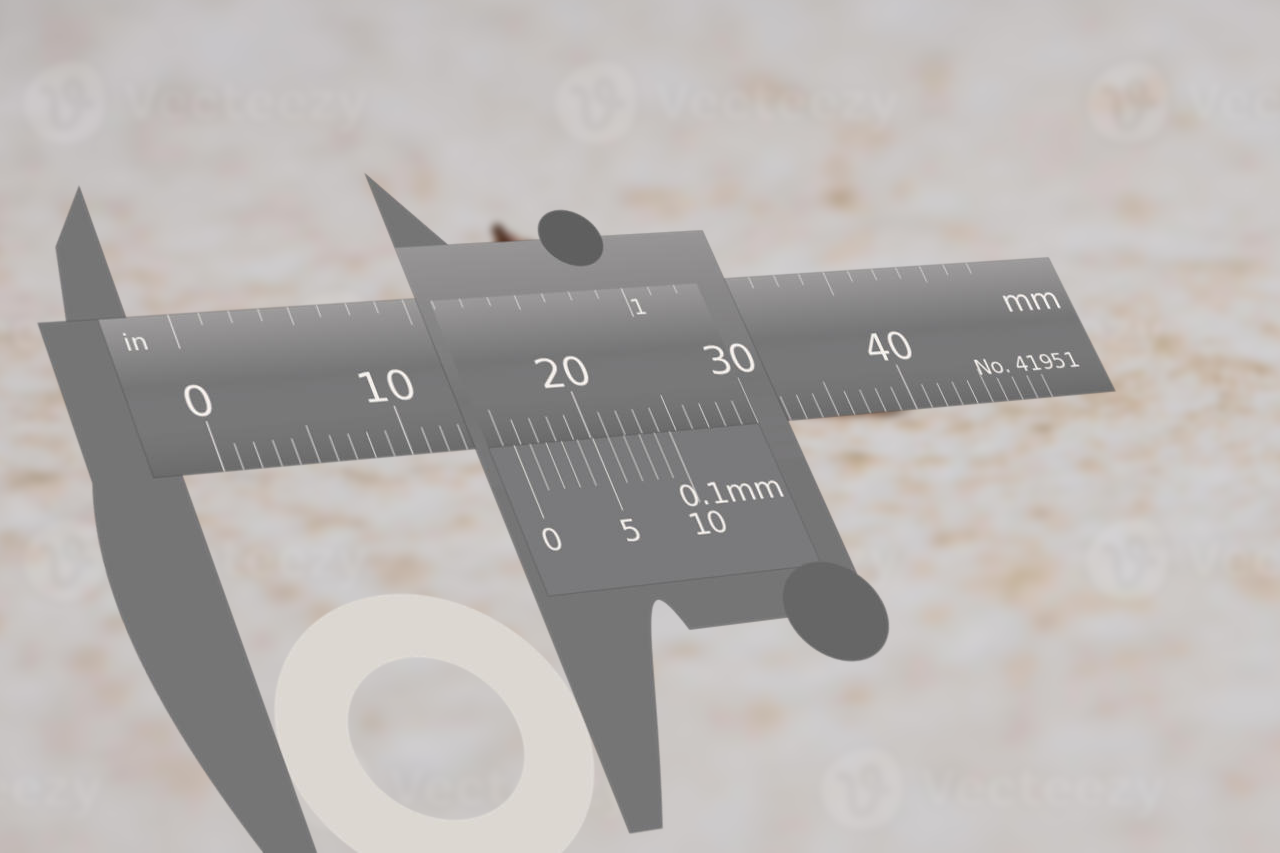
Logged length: 15.6 mm
